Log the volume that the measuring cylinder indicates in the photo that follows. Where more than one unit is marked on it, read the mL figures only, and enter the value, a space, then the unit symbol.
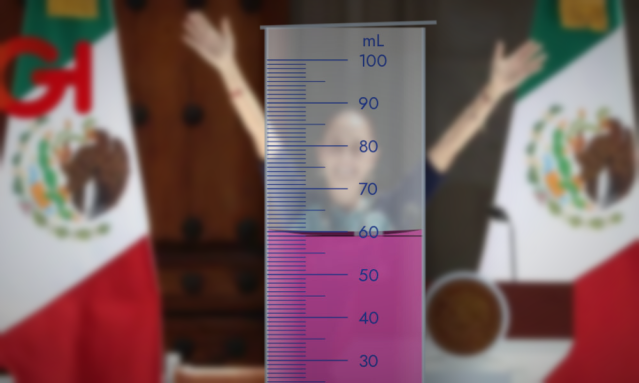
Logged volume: 59 mL
